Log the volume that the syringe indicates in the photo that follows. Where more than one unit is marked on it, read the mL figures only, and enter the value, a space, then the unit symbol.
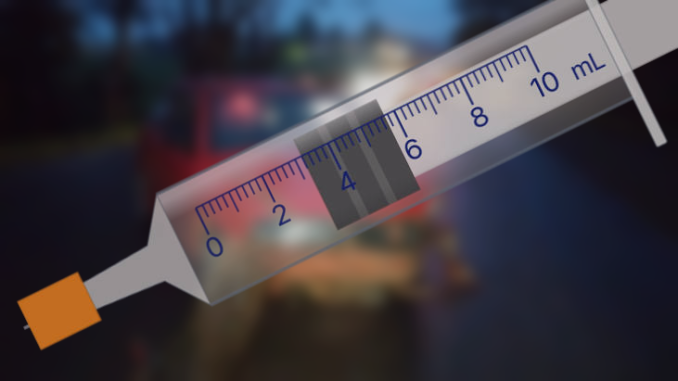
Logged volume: 3.2 mL
